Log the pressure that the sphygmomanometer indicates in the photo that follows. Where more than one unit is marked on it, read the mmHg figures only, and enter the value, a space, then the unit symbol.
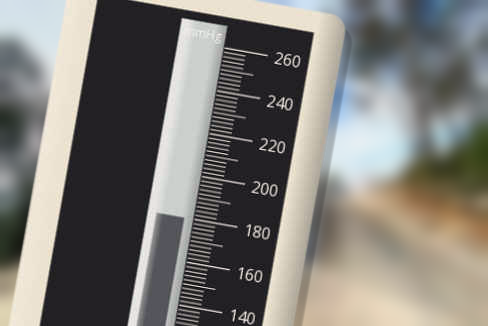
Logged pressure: 180 mmHg
